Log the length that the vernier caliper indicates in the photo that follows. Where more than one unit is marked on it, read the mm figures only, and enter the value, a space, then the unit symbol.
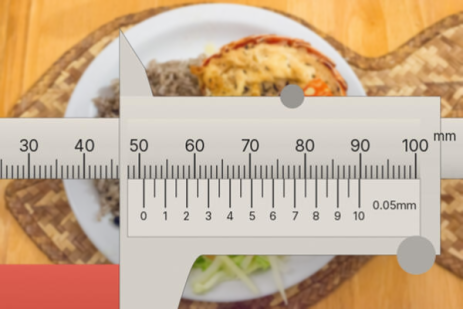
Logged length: 50.8 mm
